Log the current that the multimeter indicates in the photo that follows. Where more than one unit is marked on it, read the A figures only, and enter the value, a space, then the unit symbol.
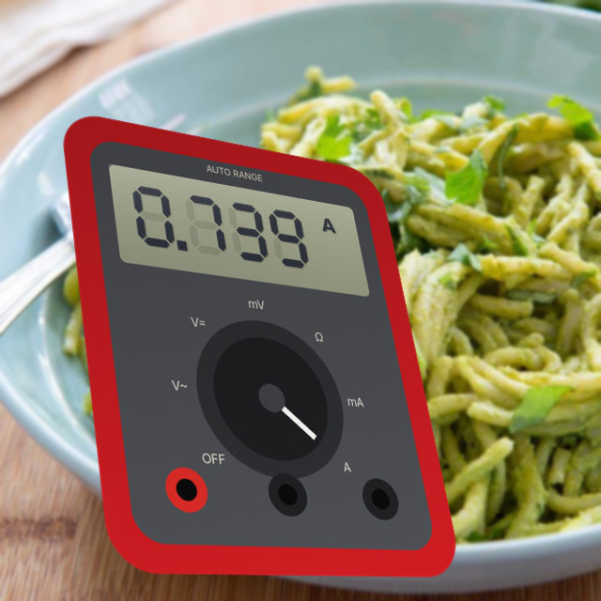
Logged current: 0.739 A
